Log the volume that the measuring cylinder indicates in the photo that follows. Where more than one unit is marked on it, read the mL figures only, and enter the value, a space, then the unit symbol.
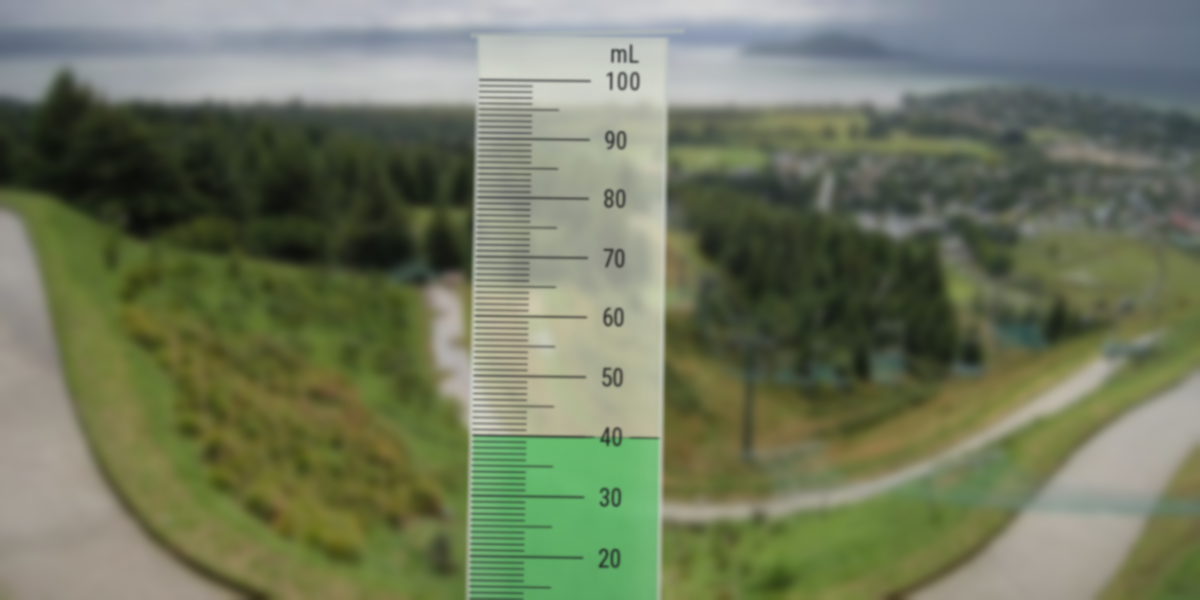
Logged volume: 40 mL
